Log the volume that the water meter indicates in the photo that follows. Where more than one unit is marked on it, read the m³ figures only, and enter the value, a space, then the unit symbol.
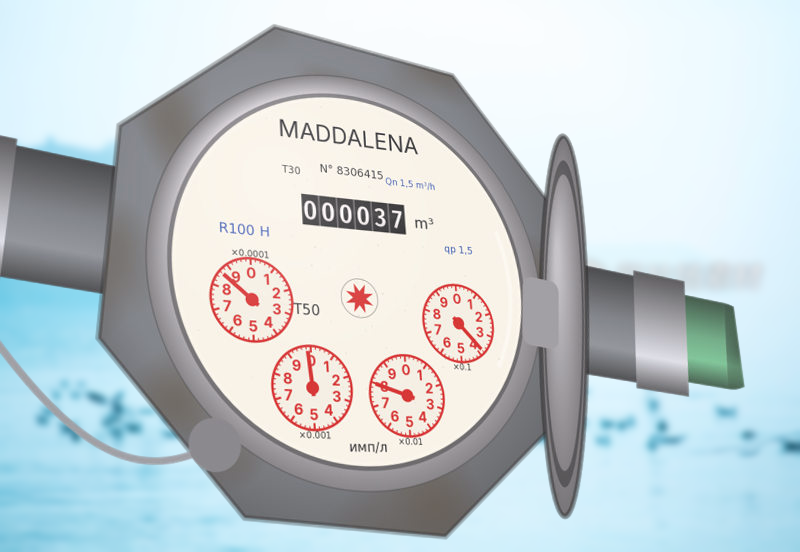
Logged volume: 37.3798 m³
